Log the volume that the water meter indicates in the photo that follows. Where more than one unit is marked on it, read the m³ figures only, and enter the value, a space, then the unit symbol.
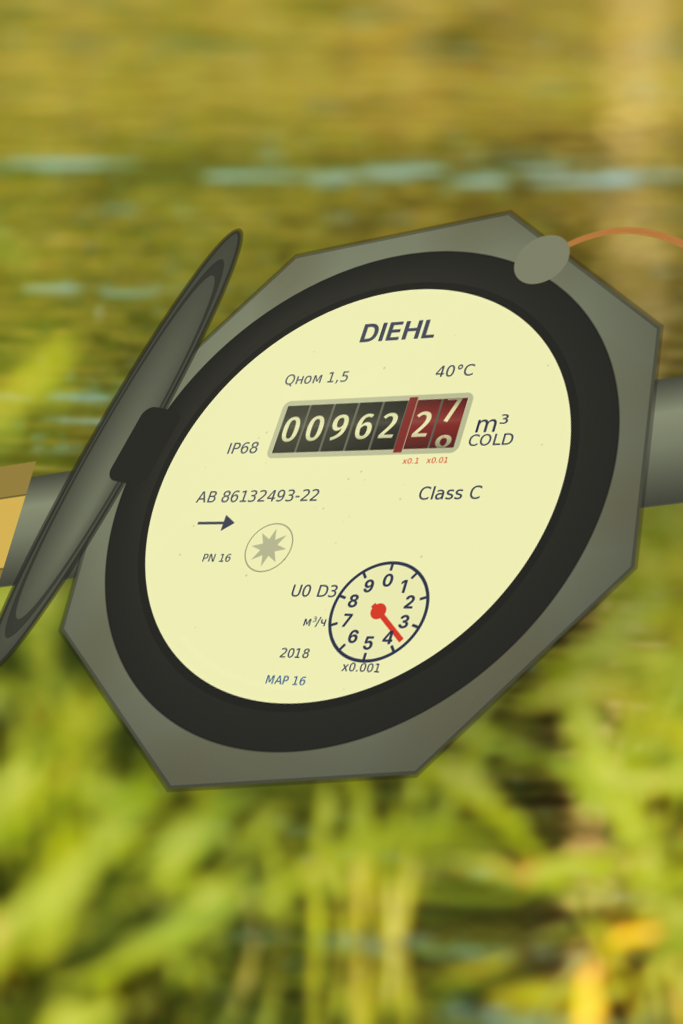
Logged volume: 962.273 m³
